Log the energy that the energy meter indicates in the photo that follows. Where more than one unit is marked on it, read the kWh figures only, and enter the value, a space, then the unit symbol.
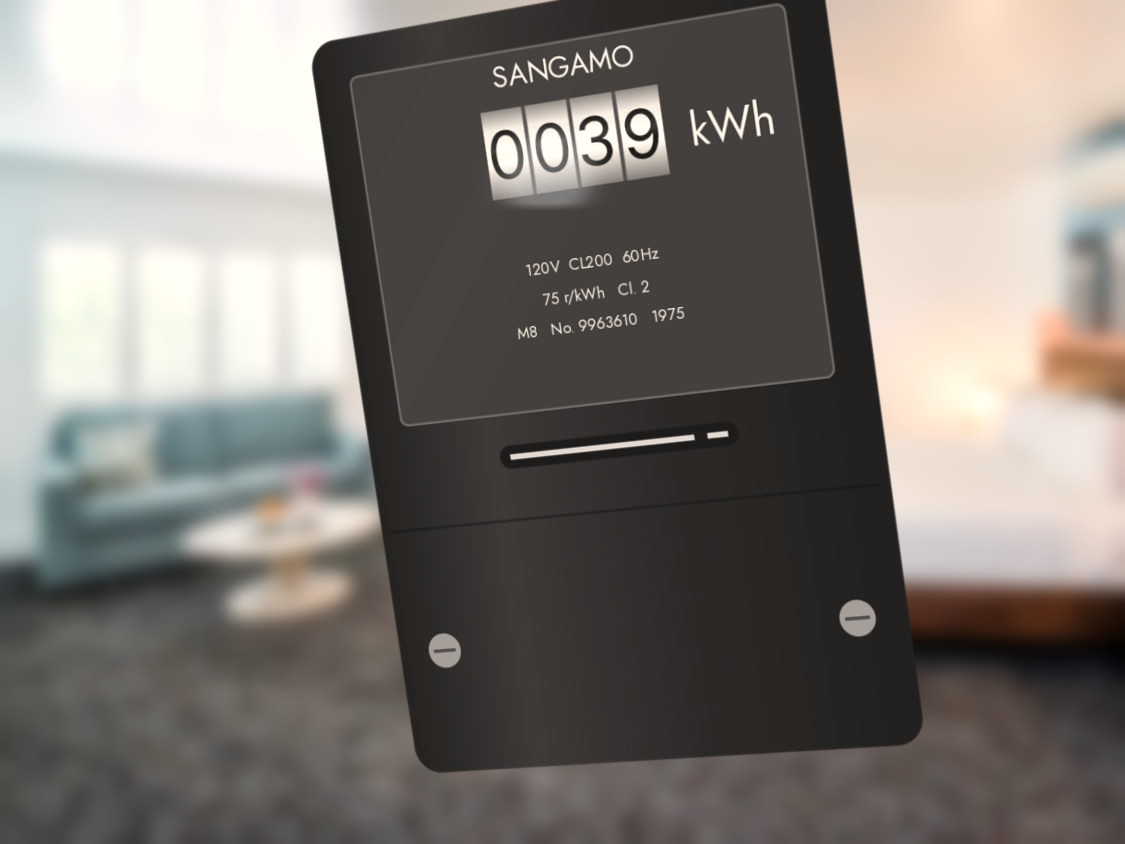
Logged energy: 39 kWh
